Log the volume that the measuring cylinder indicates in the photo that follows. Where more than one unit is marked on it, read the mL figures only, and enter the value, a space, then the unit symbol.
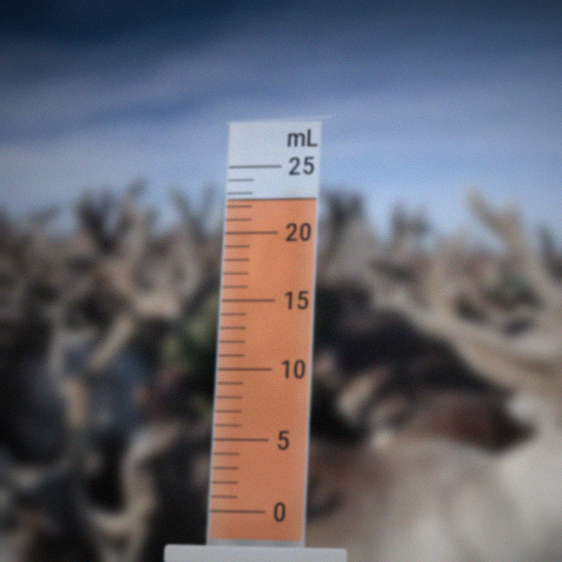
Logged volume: 22.5 mL
